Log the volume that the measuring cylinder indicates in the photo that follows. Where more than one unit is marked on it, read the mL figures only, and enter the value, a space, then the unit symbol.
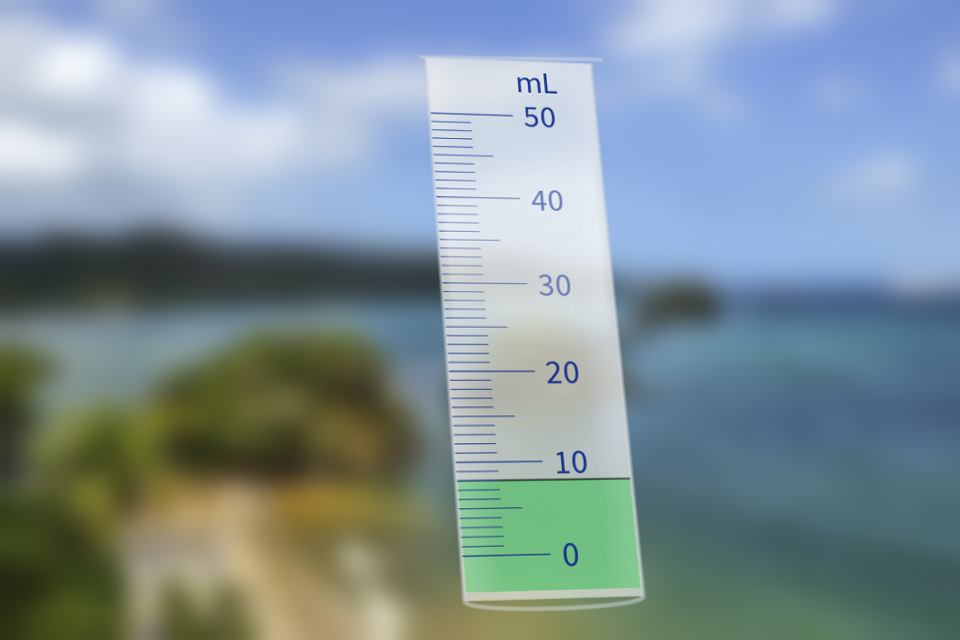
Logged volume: 8 mL
